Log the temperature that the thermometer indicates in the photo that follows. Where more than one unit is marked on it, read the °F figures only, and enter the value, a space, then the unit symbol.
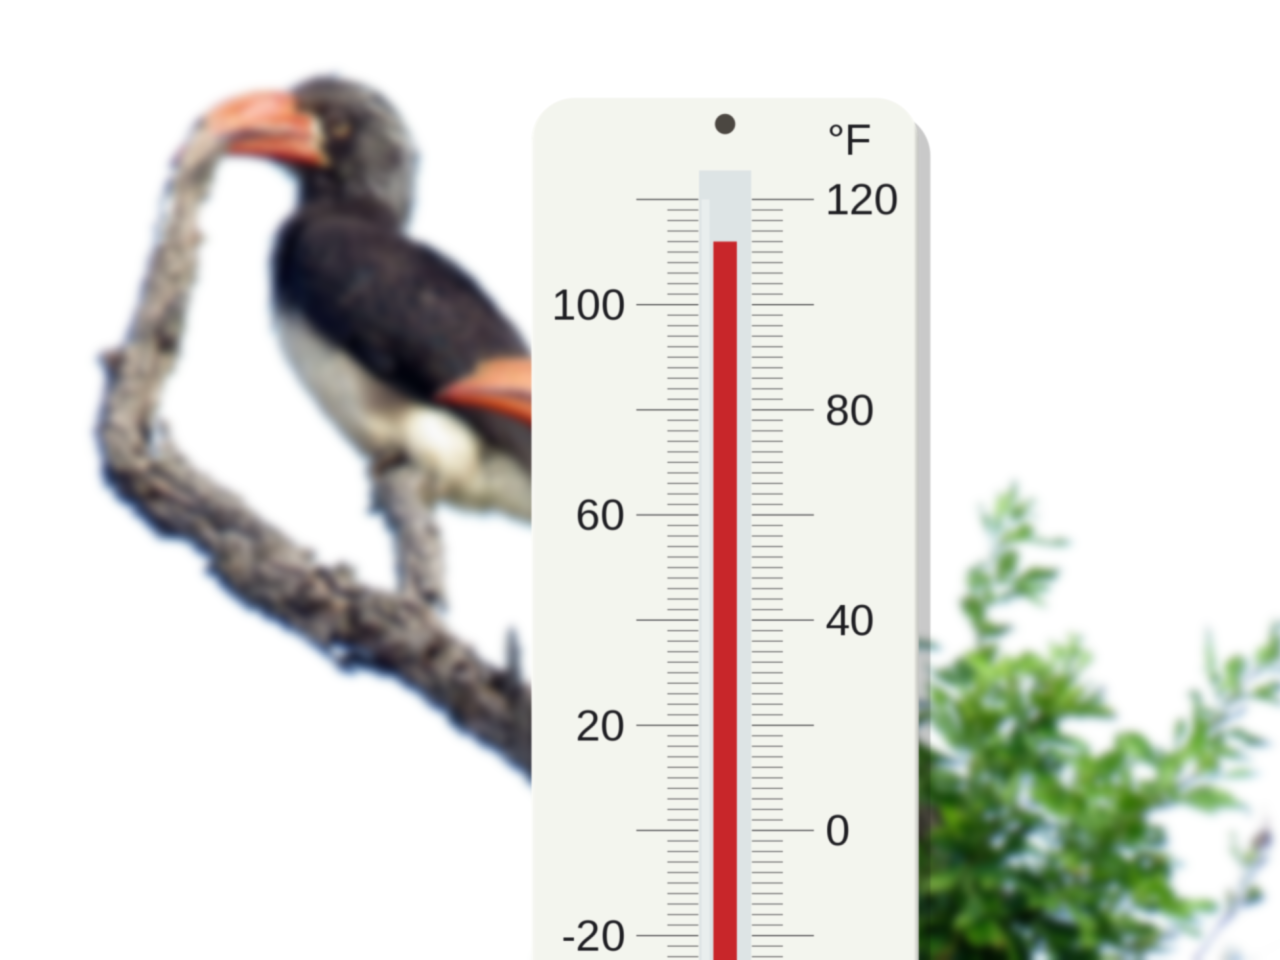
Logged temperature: 112 °F
